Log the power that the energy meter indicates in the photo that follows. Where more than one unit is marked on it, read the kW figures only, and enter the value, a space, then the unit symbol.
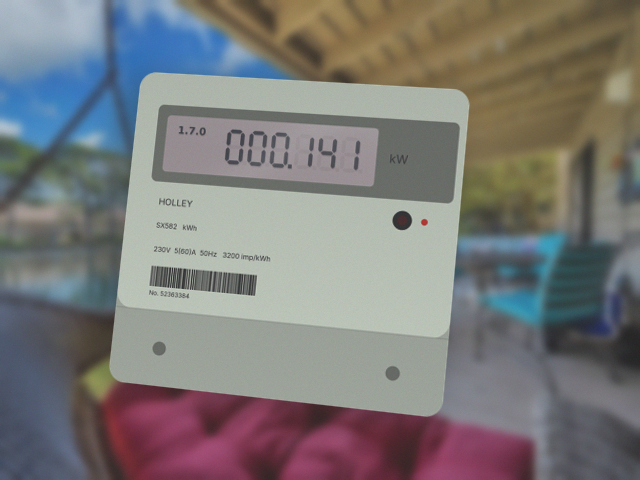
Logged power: 0.141 kW
